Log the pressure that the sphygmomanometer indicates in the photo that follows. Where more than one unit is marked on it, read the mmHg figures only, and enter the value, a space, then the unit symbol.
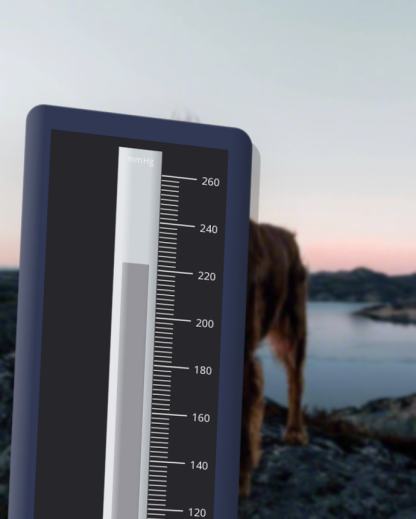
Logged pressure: 222 mmHg
